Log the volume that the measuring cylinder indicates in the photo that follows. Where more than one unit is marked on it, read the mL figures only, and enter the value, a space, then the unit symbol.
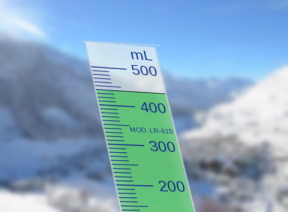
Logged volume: 440 mL
